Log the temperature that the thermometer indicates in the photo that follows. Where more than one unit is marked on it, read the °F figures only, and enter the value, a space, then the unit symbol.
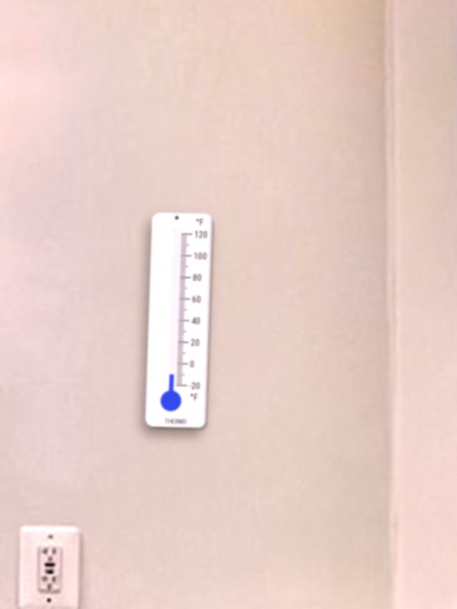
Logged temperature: -10 °F
